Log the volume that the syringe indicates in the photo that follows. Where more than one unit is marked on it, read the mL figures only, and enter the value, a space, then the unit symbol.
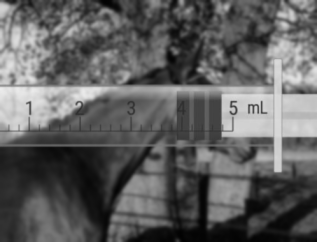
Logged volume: 3.9 mL
